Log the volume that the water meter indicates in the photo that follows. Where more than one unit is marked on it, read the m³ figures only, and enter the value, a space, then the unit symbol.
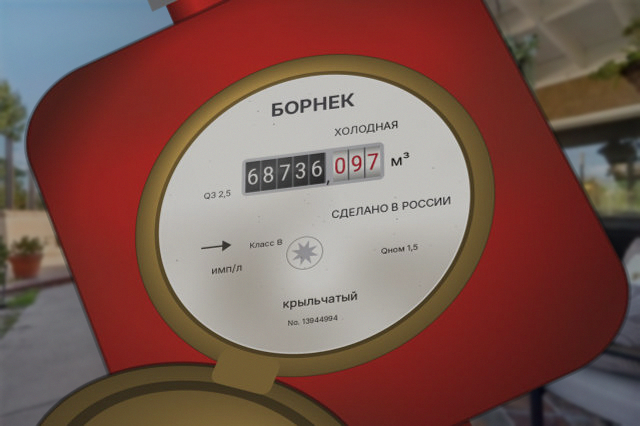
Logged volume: 68736.097 m³
